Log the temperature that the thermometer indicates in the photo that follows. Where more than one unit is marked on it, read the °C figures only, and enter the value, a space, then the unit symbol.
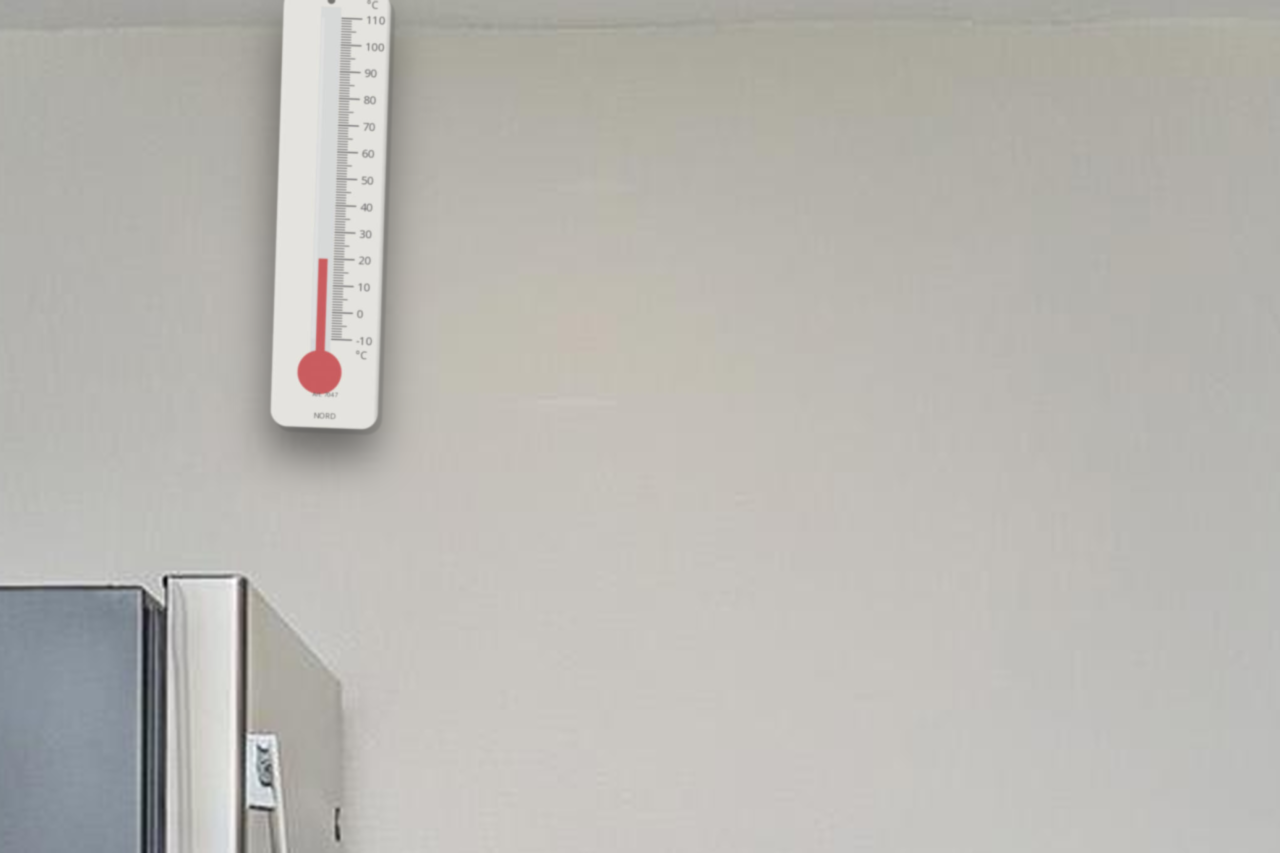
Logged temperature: 20 °C
